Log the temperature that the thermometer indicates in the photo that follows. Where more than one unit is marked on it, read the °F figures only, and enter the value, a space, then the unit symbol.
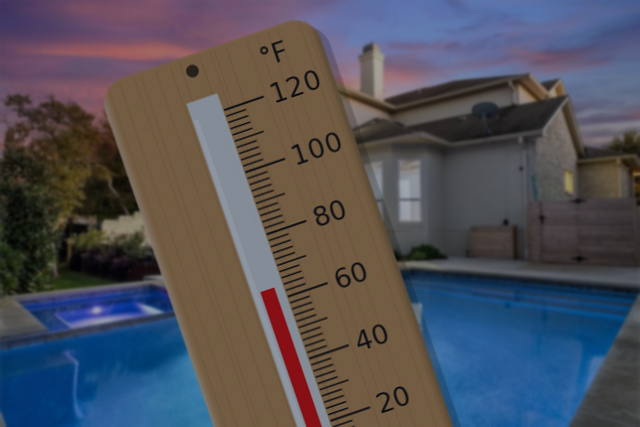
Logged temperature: 64 °F
